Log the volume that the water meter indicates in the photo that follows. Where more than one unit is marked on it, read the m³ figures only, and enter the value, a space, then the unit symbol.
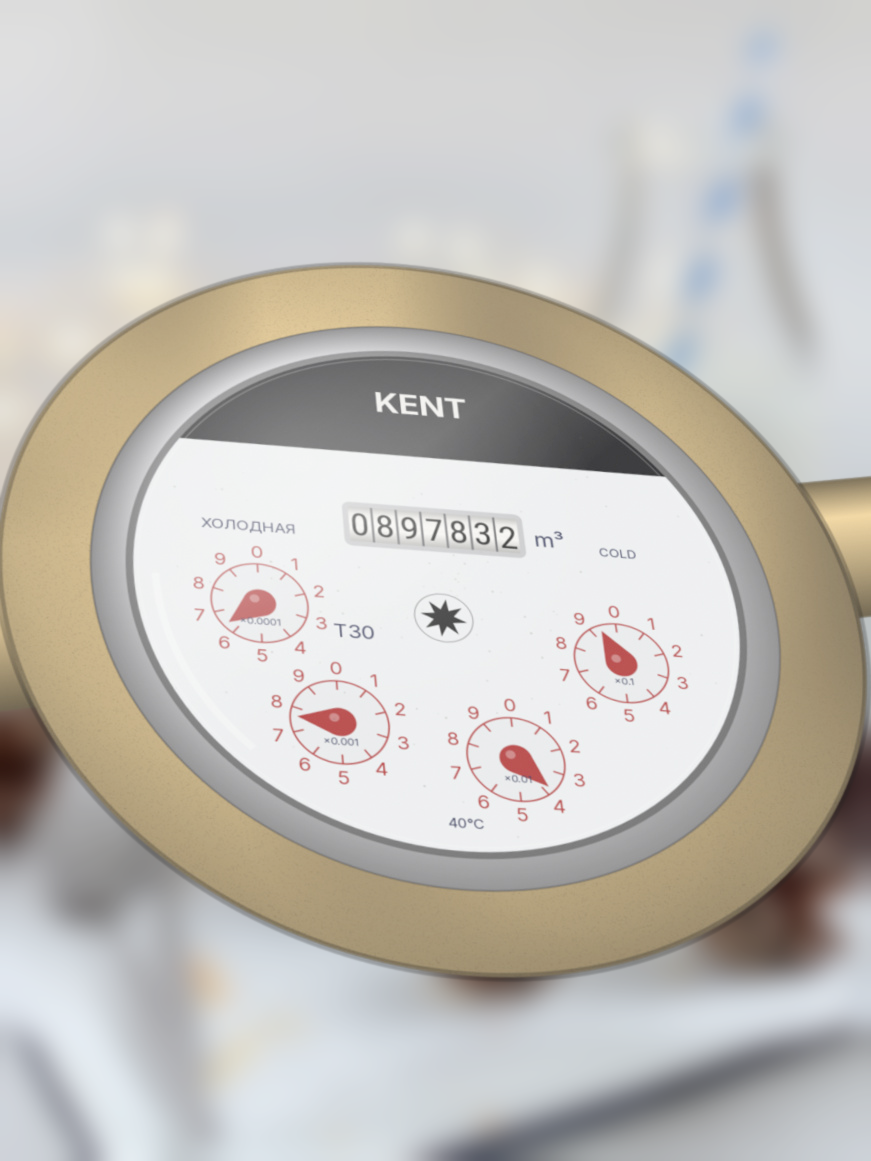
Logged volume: 897831.9376 m³
